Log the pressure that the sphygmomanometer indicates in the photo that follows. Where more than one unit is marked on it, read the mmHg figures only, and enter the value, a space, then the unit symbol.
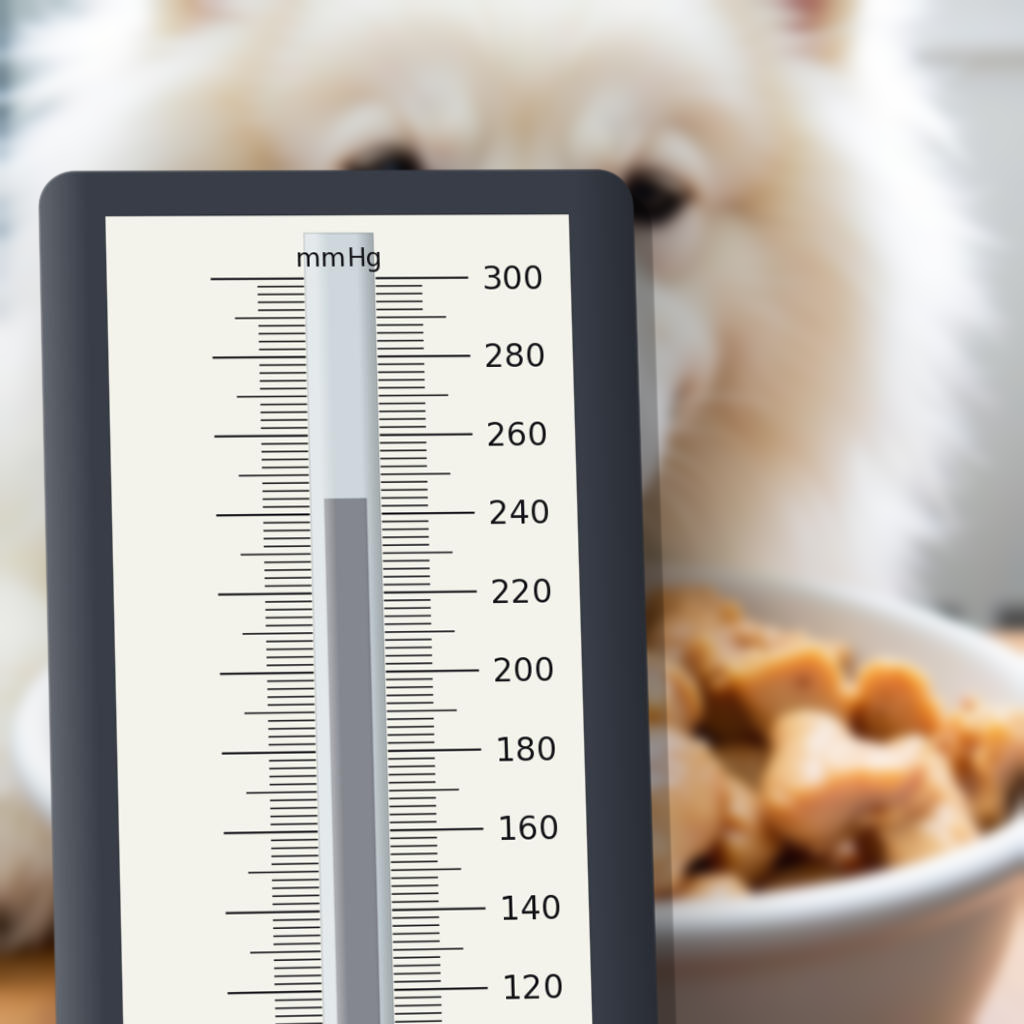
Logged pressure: 244 mmHg
